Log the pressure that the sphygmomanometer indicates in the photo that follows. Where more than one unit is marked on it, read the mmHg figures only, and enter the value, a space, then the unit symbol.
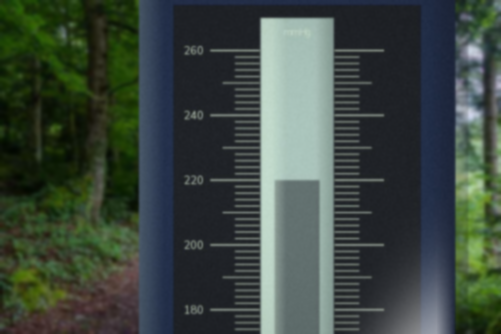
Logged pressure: 220 mmHg
